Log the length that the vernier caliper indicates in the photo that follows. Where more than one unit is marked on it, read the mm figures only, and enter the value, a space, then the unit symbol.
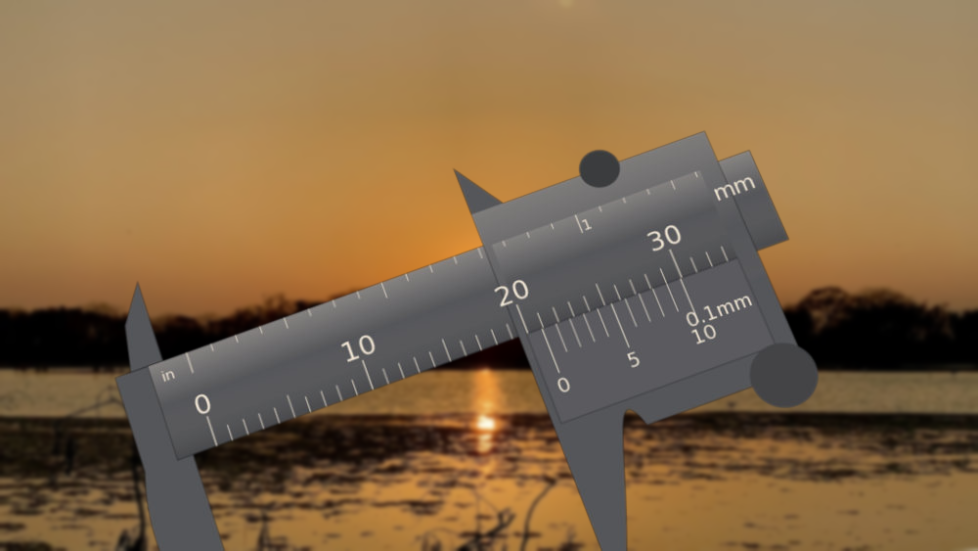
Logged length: 20.9 mm
